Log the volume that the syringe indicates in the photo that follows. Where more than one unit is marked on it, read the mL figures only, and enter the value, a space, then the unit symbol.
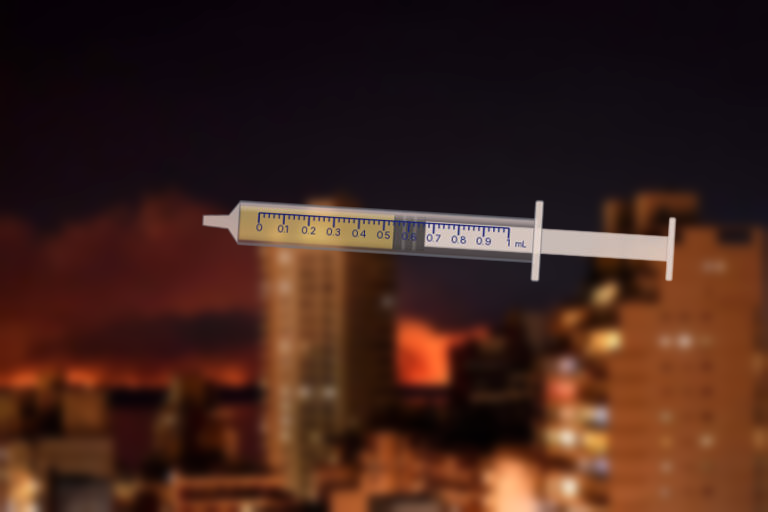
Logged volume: 0.54 mL
